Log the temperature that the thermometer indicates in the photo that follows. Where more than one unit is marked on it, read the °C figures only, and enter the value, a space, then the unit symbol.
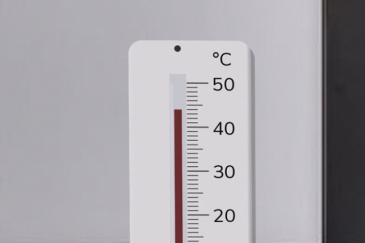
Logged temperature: 44 °C
